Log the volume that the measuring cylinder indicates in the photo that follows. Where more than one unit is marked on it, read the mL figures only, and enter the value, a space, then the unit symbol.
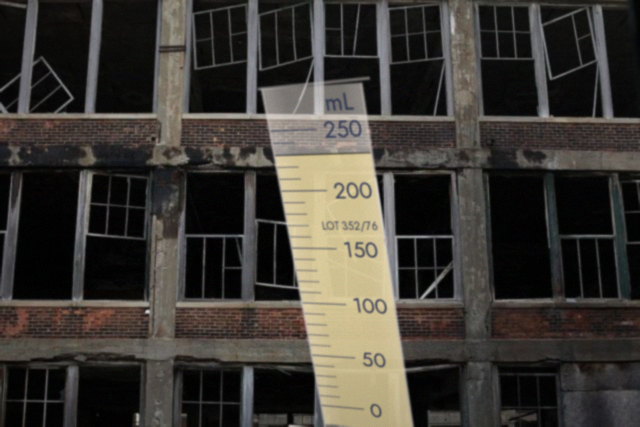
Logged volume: 230 mL
